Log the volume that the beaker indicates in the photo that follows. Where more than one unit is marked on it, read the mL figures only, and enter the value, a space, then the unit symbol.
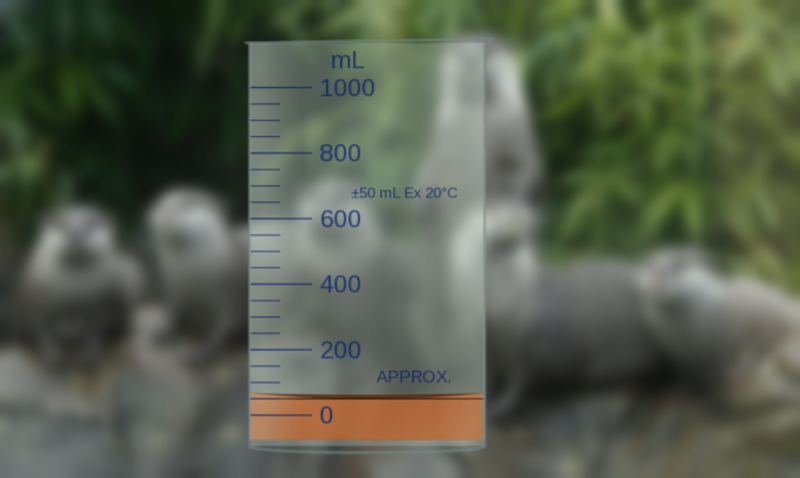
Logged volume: 50 mL
